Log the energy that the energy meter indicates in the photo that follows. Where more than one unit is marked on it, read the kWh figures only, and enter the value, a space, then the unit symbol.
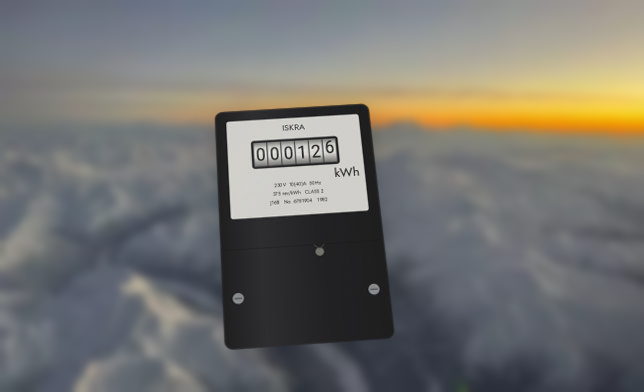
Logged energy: 126 kWh
